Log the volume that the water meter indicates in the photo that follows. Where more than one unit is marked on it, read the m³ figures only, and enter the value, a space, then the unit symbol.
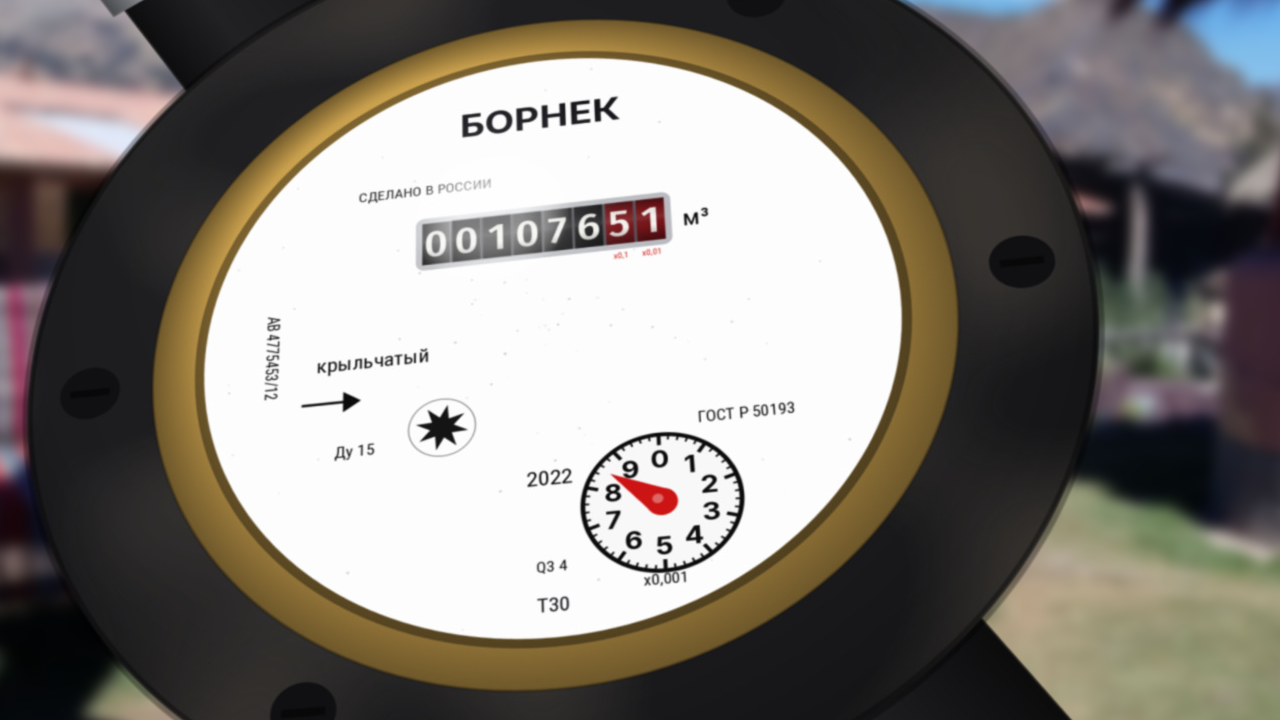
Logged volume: 1076.518 m³
